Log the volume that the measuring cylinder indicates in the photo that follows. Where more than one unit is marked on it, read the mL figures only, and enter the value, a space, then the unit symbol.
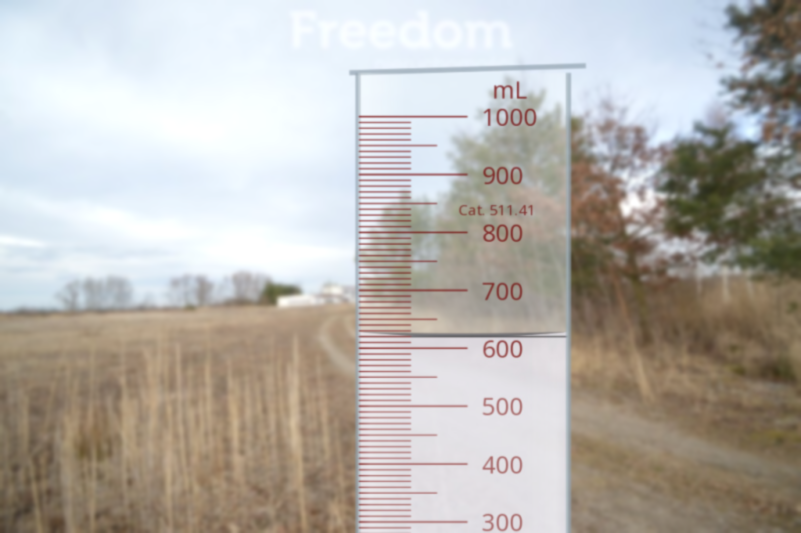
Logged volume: 620 mL
